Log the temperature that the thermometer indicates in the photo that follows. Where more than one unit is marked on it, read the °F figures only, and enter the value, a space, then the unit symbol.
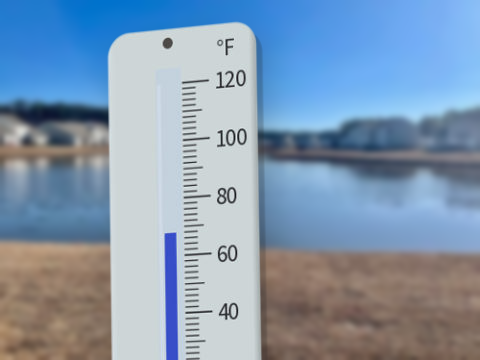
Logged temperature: 68 °F
